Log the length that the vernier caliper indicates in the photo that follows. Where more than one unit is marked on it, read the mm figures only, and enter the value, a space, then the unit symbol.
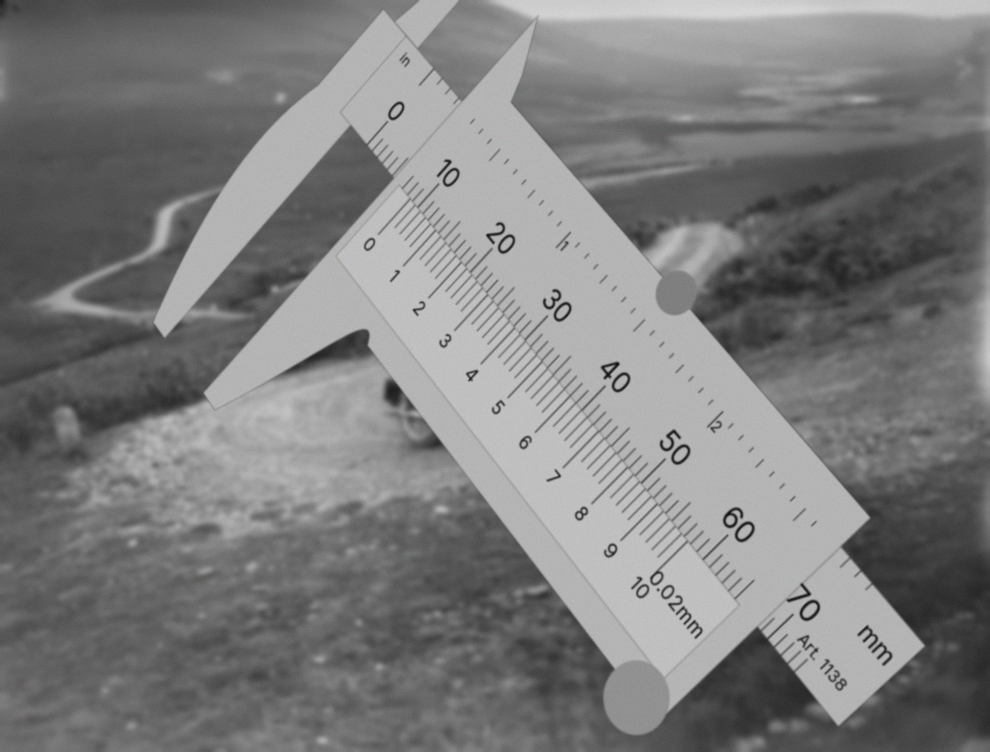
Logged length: 8.6 mm
